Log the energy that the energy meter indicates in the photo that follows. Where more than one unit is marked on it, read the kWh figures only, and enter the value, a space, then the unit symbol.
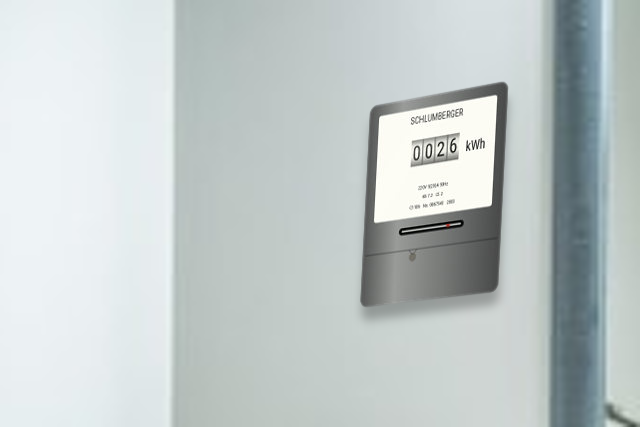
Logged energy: 26 kWh
